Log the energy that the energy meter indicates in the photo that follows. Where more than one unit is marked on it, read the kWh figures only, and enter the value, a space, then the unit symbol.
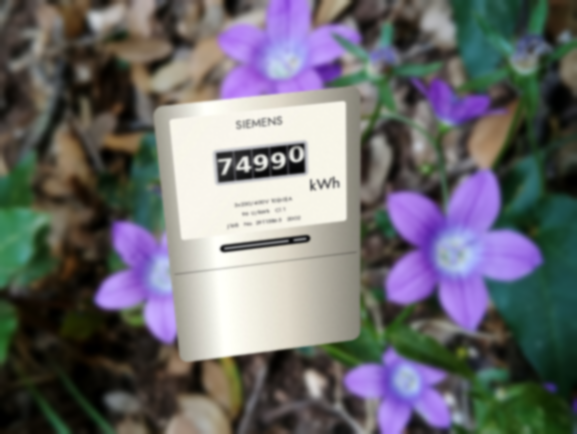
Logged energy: 74990 kWh
